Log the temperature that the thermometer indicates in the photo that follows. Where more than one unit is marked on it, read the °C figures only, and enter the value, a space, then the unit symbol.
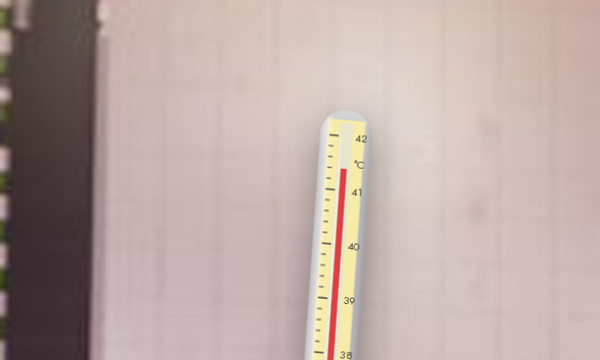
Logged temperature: 41.4 °C
